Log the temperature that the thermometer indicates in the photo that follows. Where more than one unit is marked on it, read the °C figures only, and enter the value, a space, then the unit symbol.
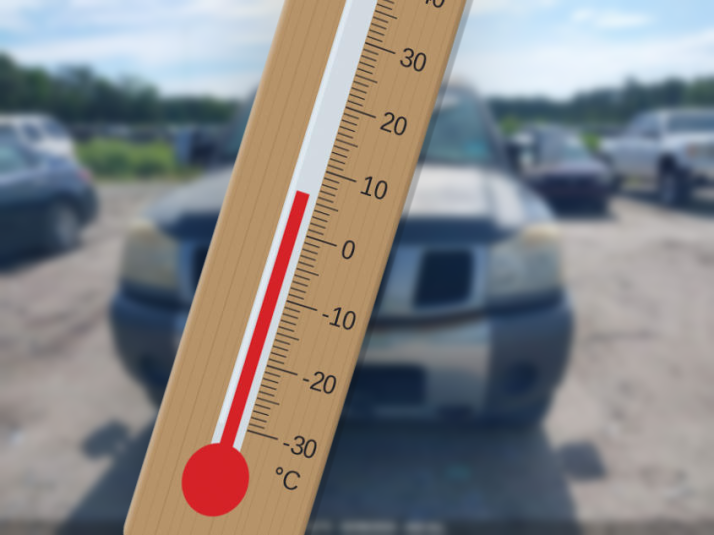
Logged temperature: 6 °C
